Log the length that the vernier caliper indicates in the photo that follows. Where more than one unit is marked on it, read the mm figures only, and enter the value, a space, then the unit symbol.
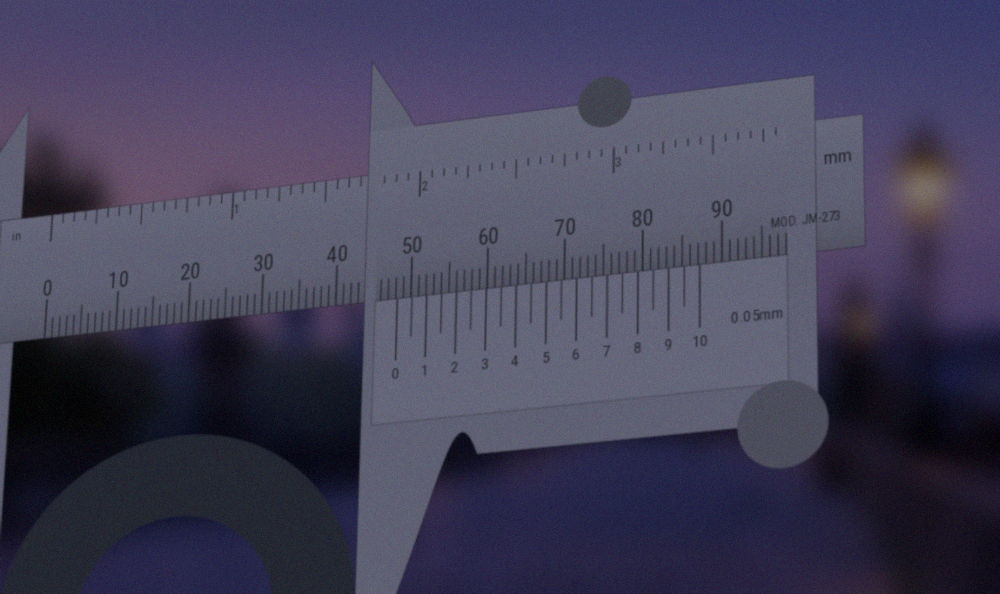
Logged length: 48.2 mm
